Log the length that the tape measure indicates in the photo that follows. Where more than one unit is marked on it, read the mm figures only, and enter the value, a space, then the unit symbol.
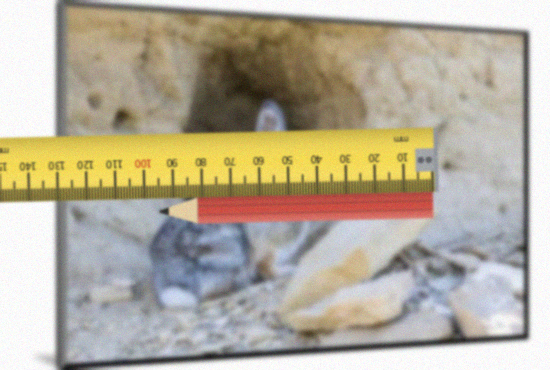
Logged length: 95 mm
